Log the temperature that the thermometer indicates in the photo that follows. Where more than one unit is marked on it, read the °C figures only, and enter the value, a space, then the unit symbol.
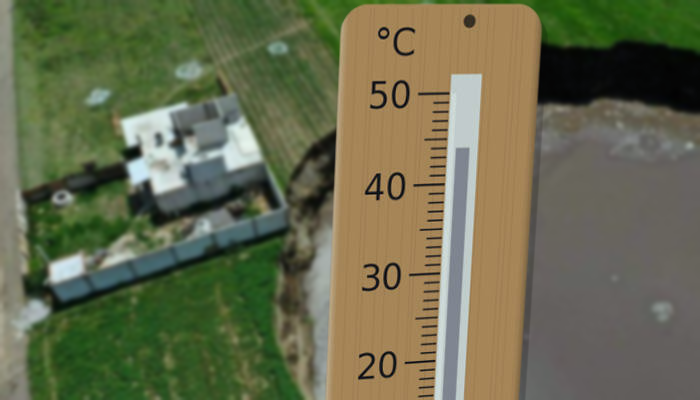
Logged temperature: 44 °C
